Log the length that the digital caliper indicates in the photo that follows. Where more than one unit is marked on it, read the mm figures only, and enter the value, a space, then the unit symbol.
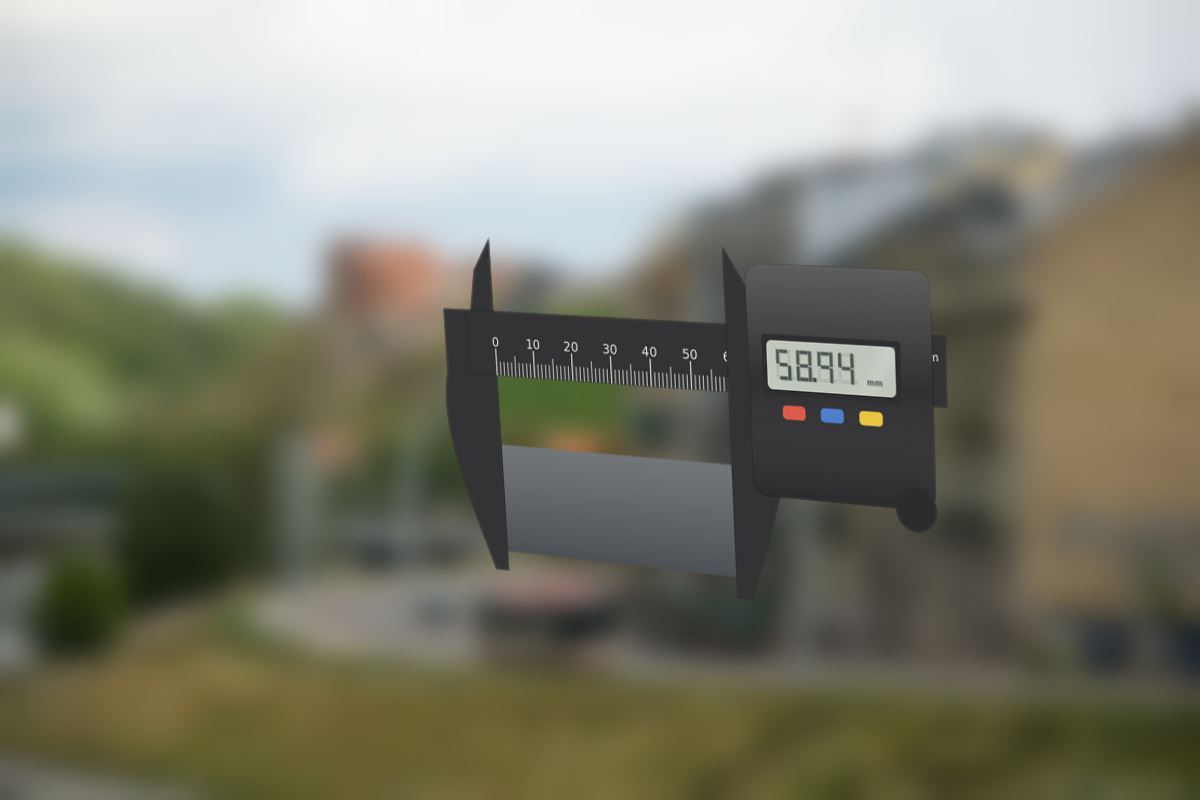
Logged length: 58.94 mm
